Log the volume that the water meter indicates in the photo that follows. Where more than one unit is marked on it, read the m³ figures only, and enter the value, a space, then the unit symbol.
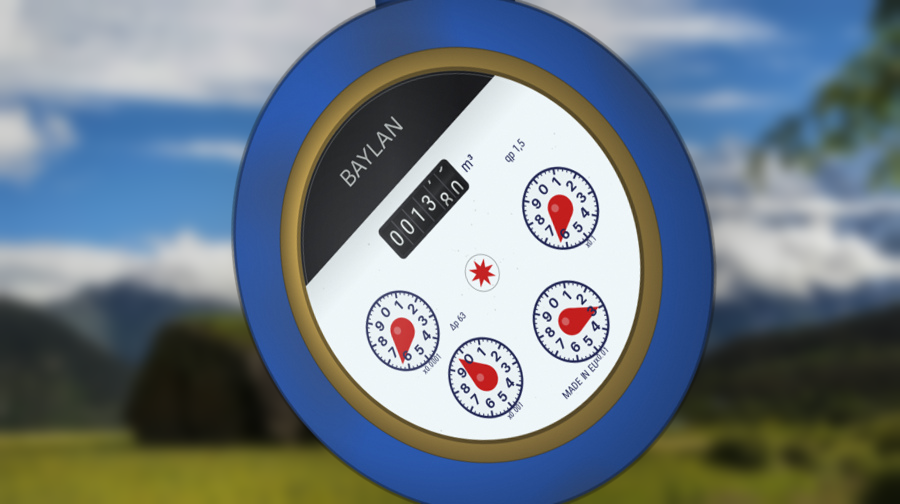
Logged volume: 1379.6296 m³
